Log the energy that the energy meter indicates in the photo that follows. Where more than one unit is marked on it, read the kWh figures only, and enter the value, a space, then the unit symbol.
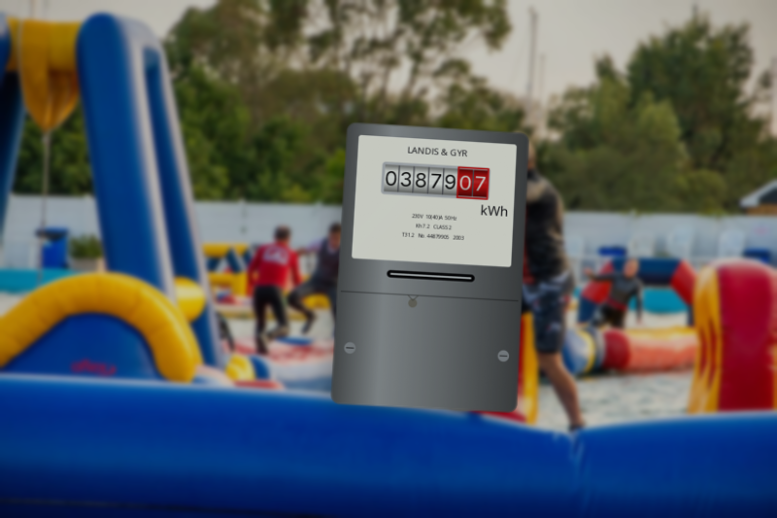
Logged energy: 3879.07 kWh
